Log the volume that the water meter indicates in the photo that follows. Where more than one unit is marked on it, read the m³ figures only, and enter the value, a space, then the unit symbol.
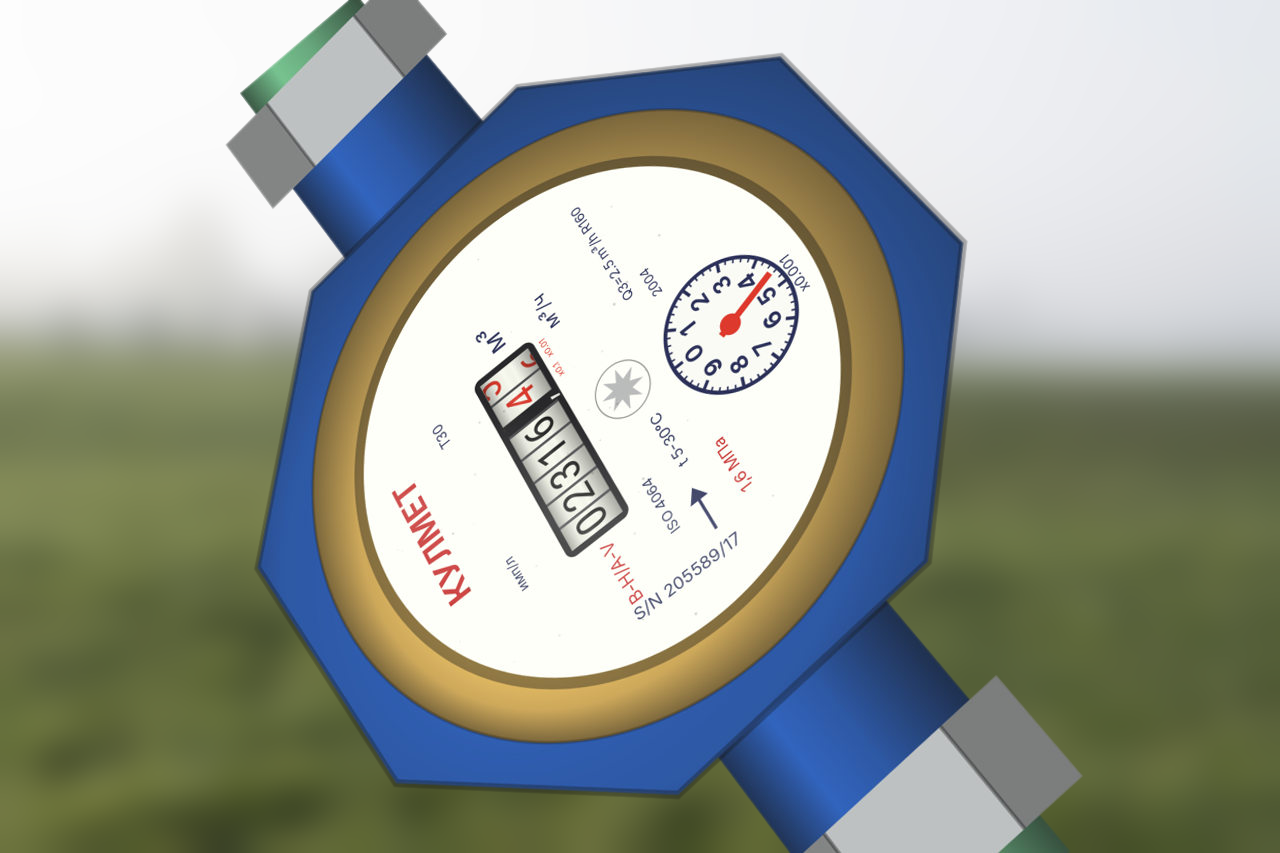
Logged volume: 2316.454 m³
